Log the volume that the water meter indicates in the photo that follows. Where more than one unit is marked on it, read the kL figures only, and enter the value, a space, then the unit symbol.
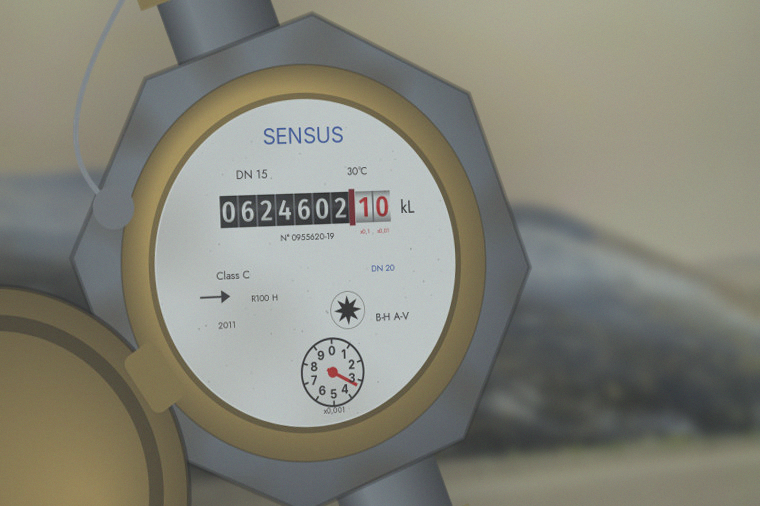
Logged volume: 624602.103 kL
